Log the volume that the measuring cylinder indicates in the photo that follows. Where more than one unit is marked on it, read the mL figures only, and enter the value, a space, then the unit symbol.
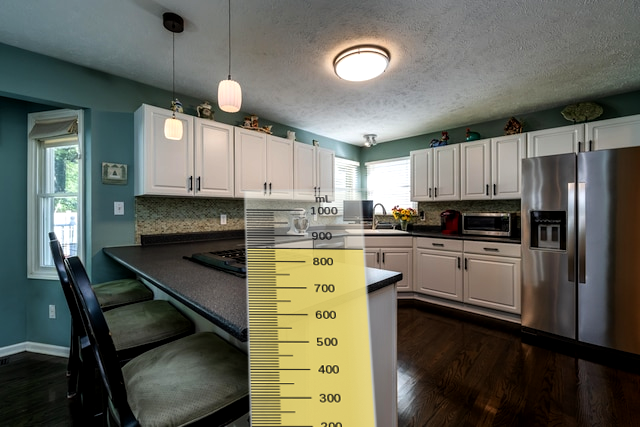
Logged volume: 850 mL
